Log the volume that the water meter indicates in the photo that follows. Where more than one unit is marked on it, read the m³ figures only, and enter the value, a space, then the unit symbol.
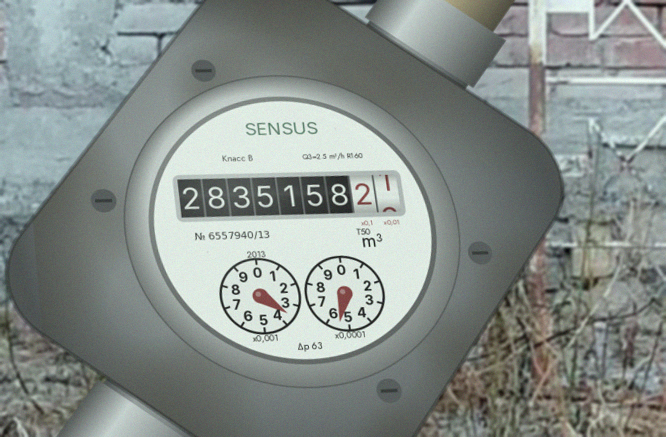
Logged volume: 2835158.2135 m³
